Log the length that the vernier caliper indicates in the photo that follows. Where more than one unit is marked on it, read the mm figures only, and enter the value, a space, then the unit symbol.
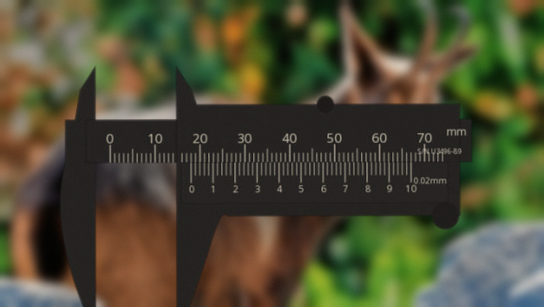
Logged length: 18.0 mm
